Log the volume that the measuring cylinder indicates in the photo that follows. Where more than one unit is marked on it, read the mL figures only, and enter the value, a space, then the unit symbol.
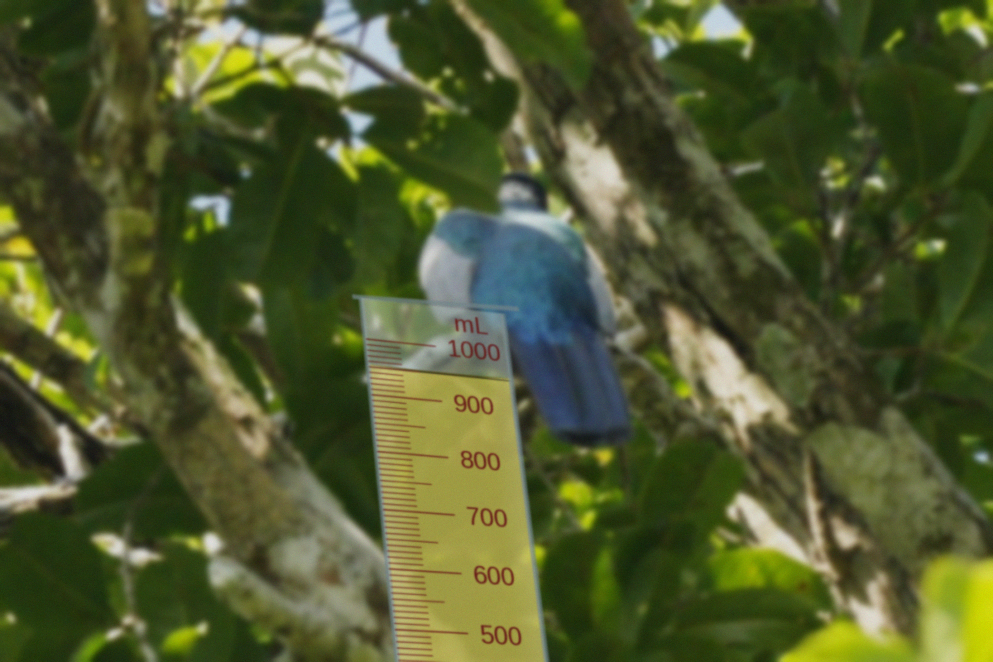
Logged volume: 950 mL
